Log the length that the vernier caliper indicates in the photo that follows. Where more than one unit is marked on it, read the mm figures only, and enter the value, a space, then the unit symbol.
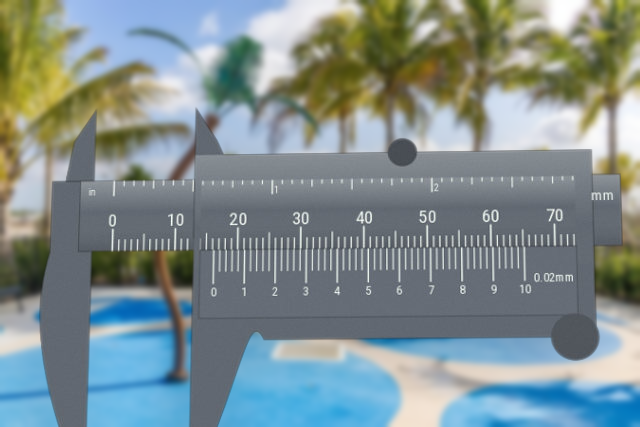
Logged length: 16.2 mm
